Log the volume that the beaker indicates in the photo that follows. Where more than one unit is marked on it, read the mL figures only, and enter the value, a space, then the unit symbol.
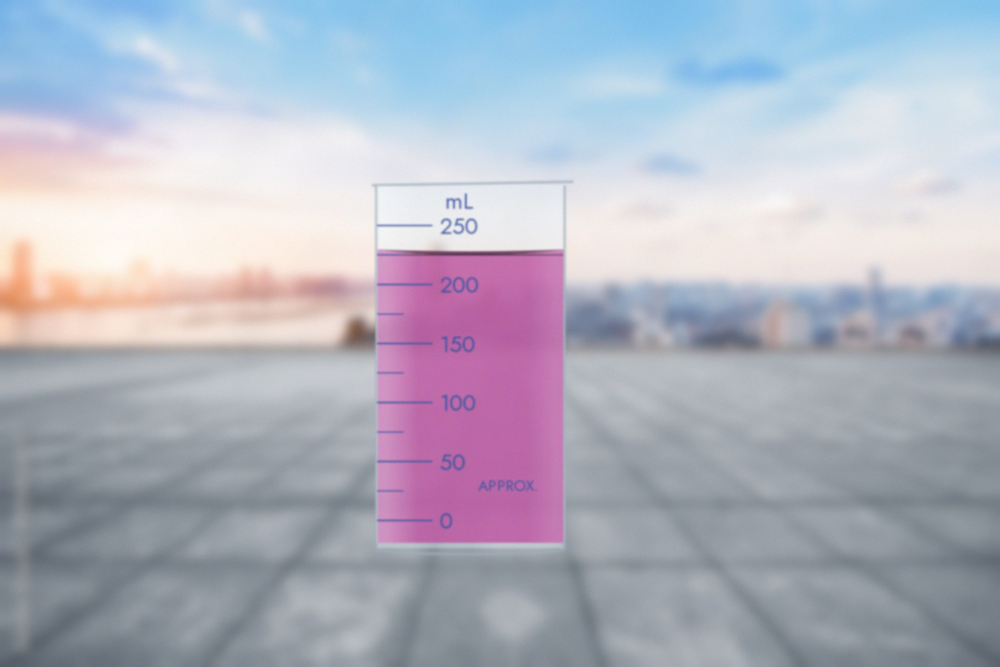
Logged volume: 225 mL
